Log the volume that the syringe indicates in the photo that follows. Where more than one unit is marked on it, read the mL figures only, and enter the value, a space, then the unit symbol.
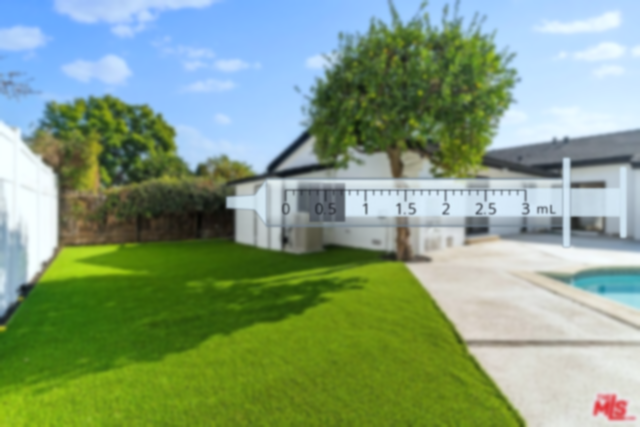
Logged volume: 0.3 mL
